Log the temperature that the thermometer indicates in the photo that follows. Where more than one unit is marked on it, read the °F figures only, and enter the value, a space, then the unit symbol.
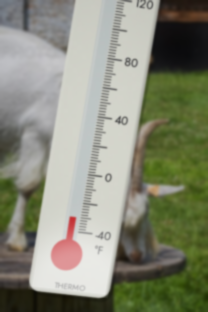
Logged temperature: -30 °F
